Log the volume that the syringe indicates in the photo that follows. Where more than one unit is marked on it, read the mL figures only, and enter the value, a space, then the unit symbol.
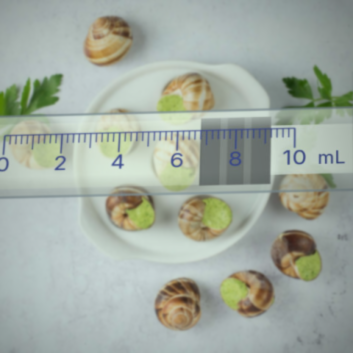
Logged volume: 6.8 mL
